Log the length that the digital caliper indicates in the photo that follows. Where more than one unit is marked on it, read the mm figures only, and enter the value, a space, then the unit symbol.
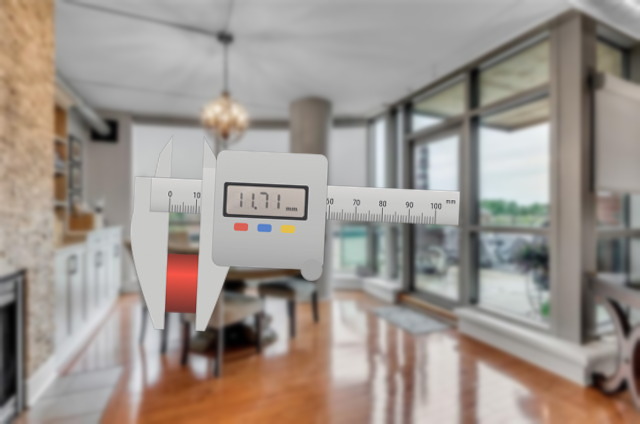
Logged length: 11.71 mm
